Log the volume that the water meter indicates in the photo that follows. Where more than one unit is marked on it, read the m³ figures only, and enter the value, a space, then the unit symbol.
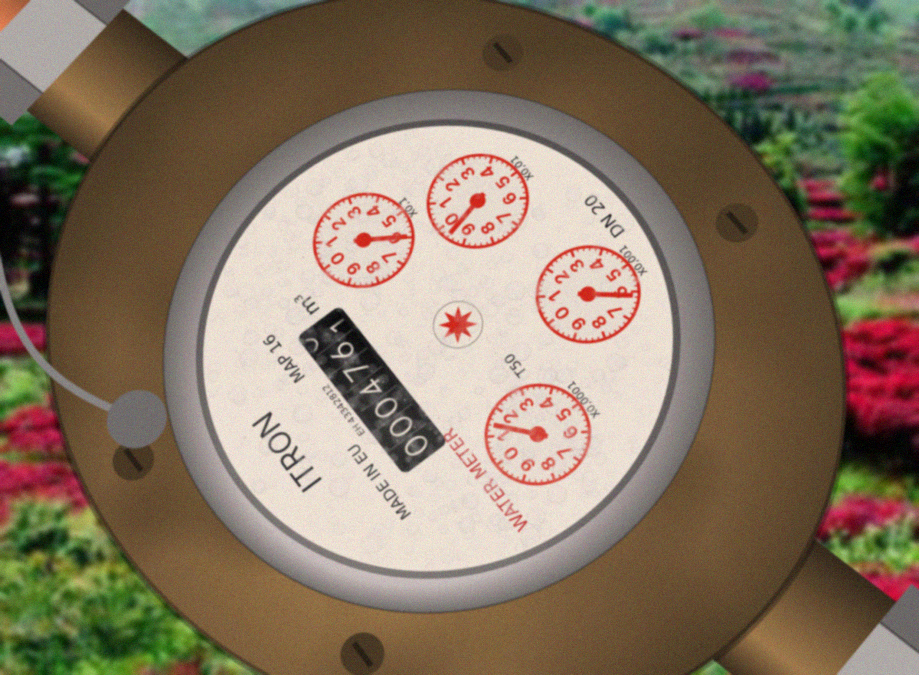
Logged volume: 4760.5961 m³
